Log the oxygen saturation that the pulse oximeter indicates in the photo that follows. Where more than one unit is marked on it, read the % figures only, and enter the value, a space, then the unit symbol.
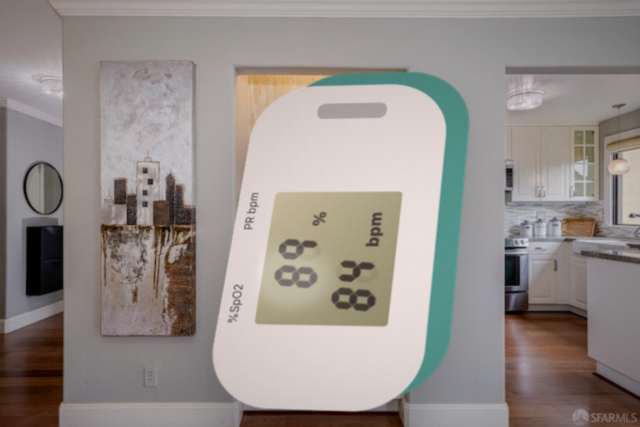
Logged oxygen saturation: 89 %
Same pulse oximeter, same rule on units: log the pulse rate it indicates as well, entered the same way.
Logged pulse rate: 84 bpm
